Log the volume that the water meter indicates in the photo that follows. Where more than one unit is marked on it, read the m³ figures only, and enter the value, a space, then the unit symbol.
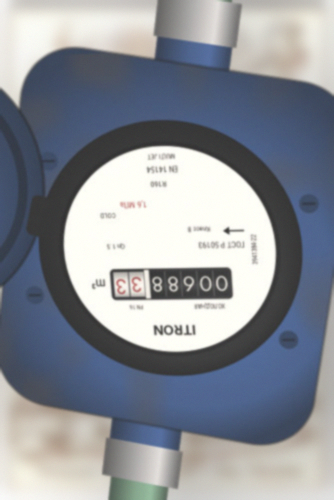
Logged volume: 688.33 m³
